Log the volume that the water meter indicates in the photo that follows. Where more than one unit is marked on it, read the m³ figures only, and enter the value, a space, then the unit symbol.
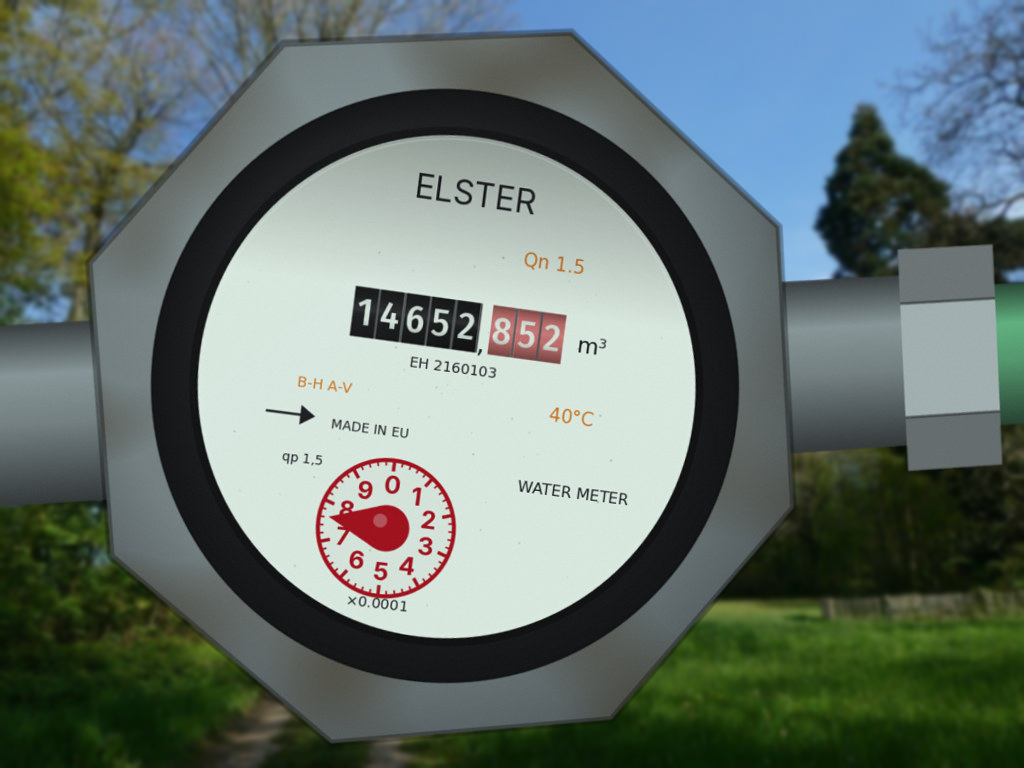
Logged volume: 14652.8527 m³
